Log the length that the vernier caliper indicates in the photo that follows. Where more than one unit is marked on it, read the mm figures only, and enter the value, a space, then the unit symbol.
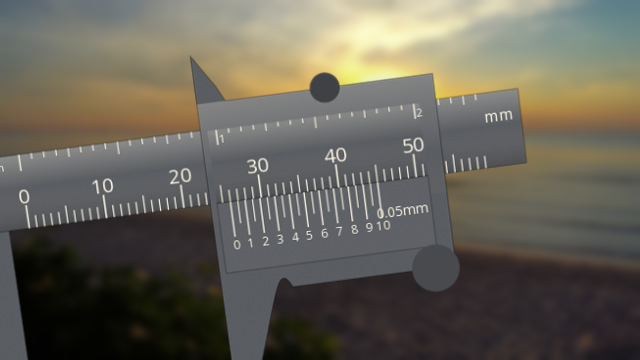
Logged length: 26.0 mm
